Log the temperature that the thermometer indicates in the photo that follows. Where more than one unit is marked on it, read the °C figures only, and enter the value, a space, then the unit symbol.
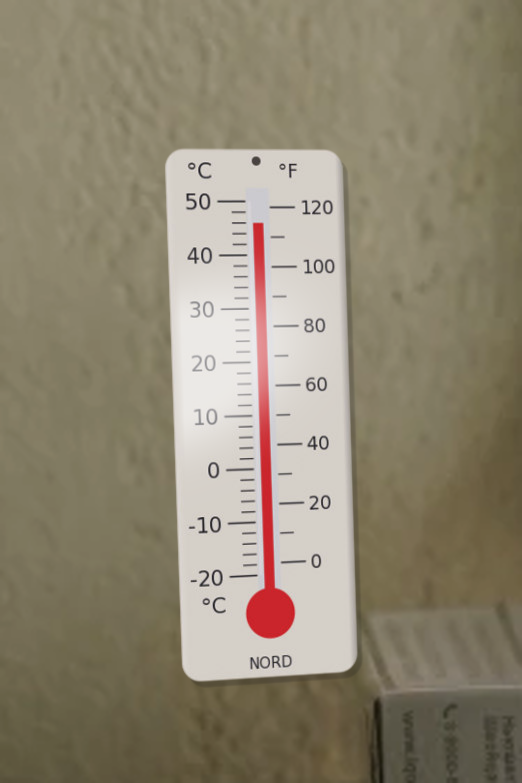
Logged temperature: 46 °C
